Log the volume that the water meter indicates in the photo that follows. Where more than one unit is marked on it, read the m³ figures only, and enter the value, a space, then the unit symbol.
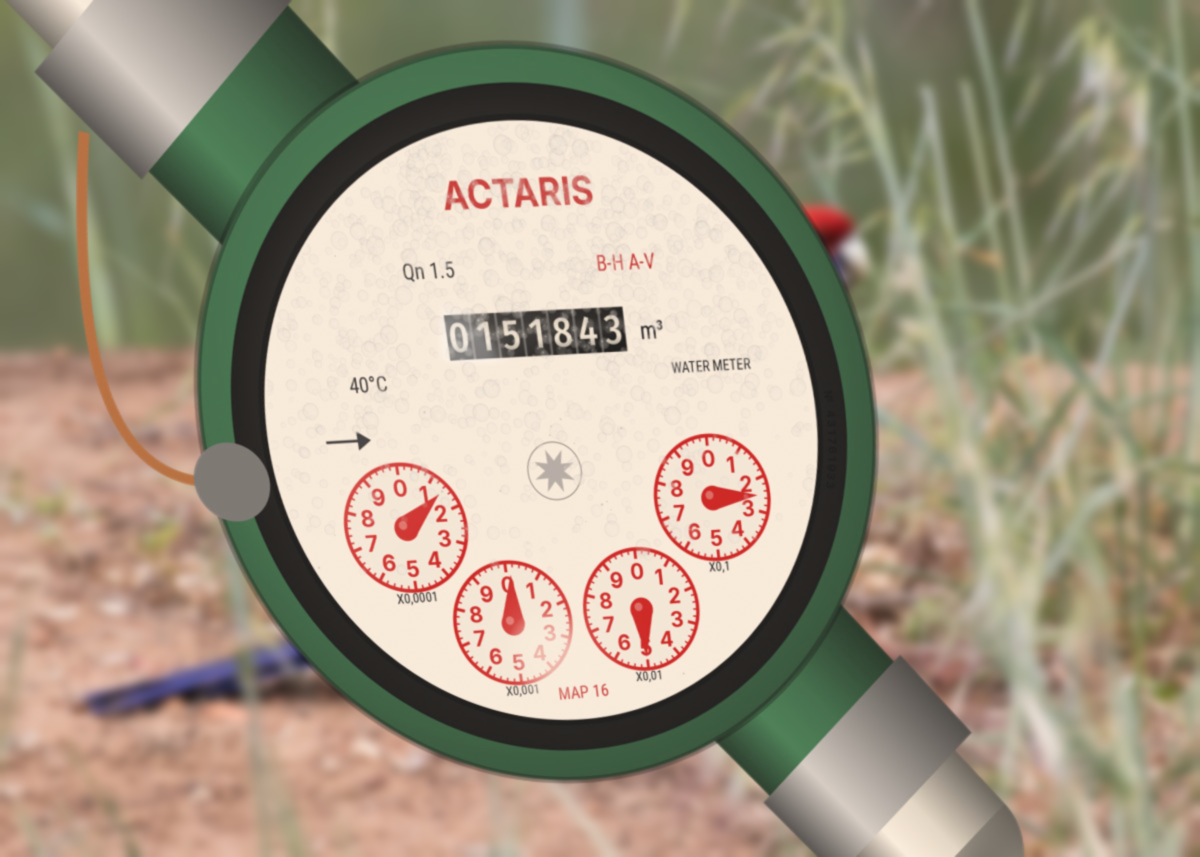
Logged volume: 151843.2501 m³
